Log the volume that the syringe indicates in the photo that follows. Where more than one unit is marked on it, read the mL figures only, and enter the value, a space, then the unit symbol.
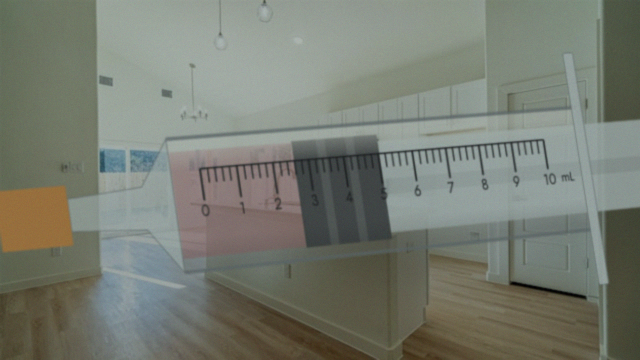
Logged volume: 2.6 mL
